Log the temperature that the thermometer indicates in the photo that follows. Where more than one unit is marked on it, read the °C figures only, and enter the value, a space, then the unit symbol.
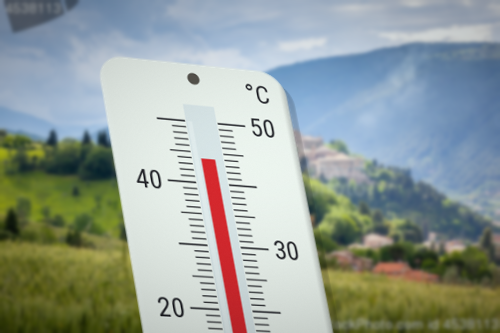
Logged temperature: 44 °C
